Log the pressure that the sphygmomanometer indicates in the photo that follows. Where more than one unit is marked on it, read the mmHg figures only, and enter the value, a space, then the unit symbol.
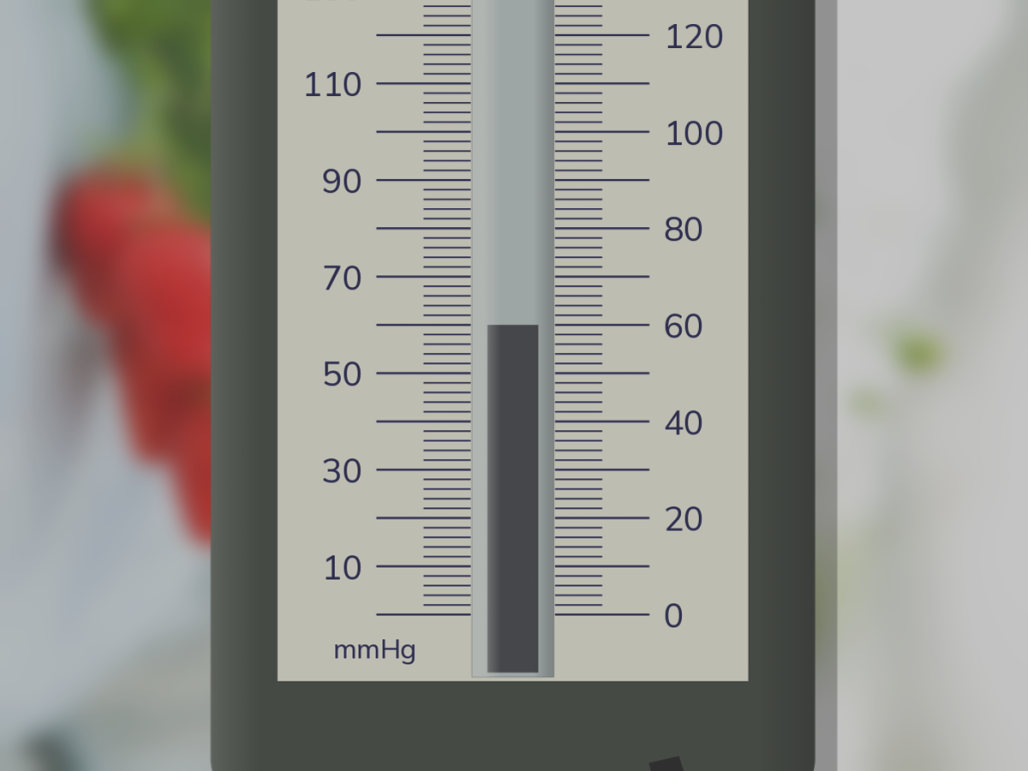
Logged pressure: 60 mmHg
